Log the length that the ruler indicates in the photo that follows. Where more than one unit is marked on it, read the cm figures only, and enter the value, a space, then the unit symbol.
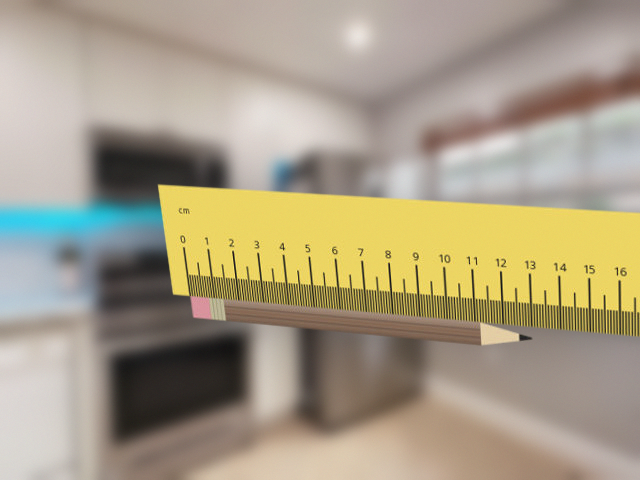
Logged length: 13 cm
